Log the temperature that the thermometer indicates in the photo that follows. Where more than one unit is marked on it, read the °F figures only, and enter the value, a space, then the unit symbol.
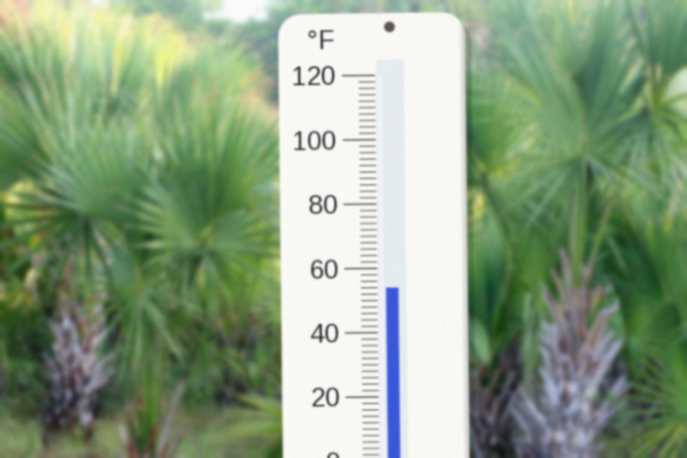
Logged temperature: 54 °F
